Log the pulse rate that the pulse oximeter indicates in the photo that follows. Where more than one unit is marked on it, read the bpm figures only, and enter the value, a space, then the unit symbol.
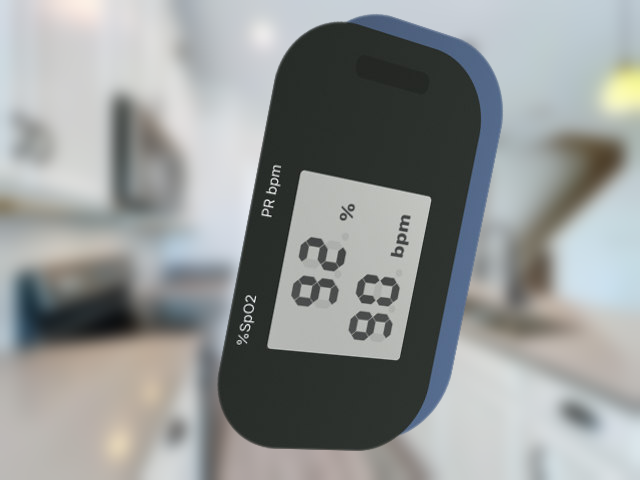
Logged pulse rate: 90 bpm
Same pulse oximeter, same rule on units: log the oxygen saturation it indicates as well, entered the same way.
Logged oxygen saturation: 92 %
